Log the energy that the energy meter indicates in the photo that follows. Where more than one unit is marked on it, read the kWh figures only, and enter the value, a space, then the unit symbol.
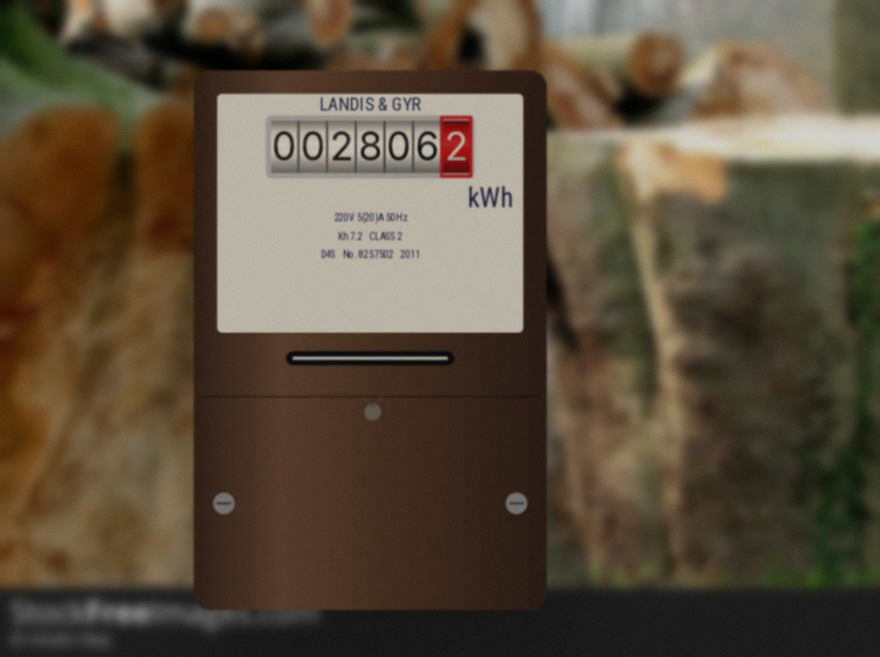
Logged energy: 2806.2 kWh
